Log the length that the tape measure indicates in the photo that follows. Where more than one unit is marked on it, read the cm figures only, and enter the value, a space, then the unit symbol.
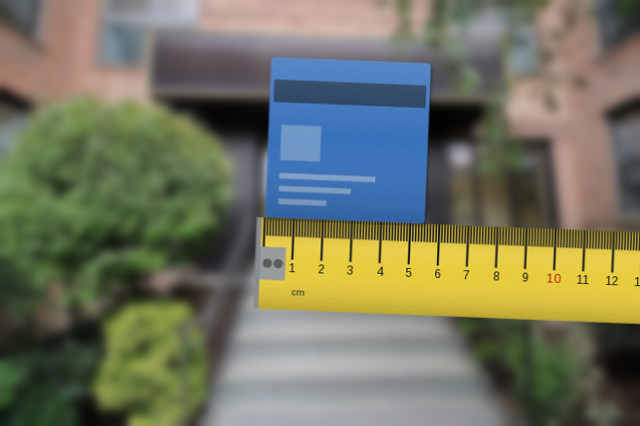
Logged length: 5.5 cm
